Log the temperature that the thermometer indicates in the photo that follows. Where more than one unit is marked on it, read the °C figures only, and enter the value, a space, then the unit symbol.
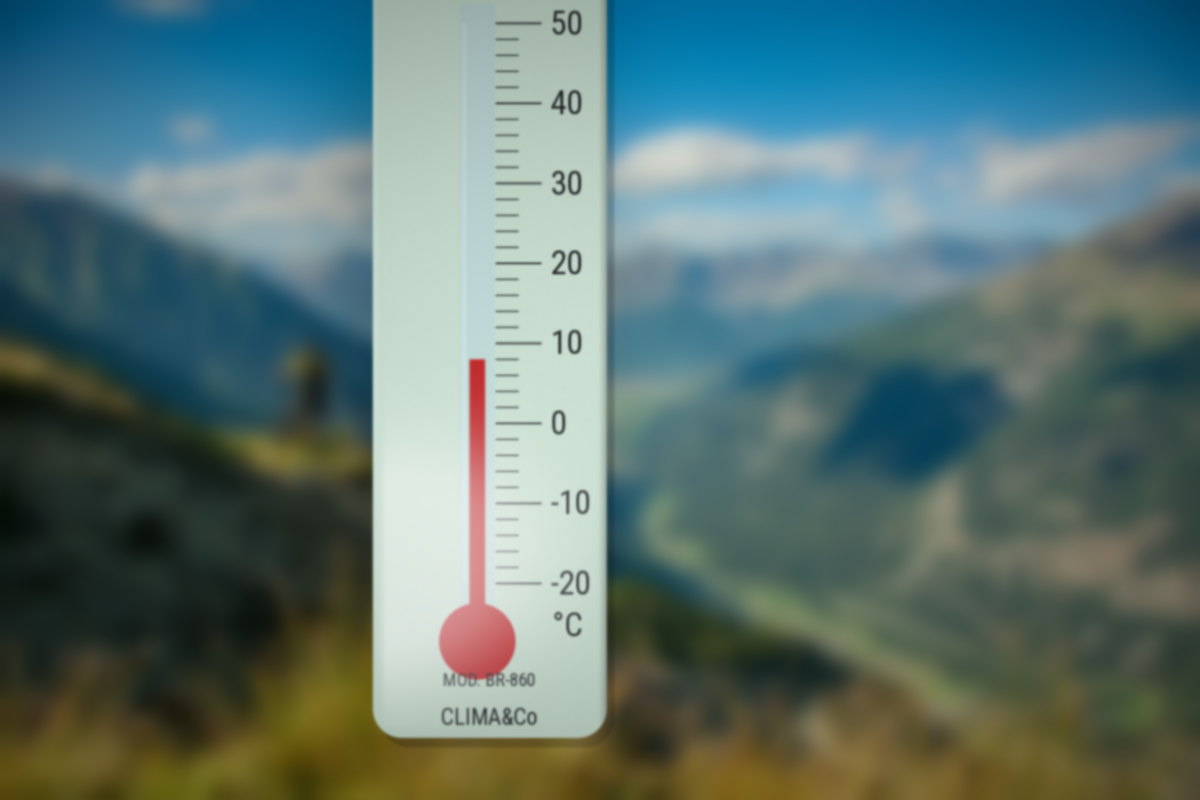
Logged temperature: 8 °C
